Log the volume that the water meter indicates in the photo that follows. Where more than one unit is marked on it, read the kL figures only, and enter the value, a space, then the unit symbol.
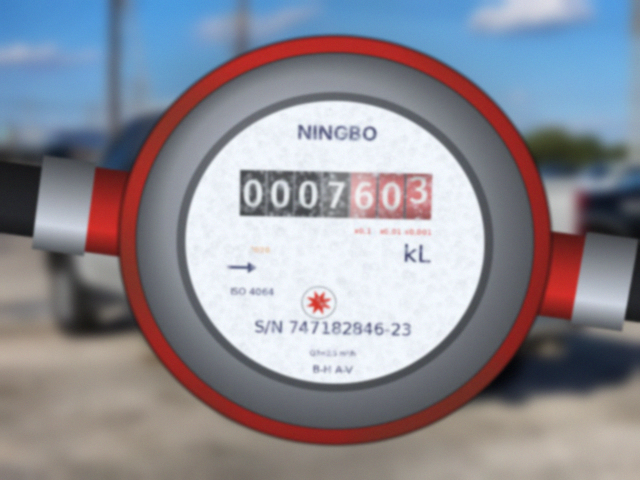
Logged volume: 7.603 kL
